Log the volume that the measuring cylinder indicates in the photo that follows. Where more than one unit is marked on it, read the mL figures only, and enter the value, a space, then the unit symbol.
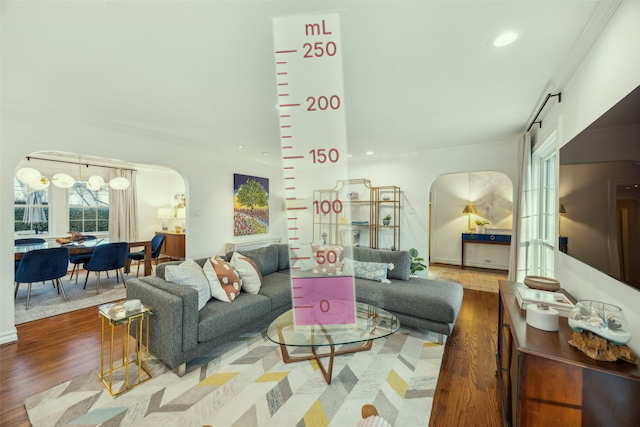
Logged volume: 30 mL
